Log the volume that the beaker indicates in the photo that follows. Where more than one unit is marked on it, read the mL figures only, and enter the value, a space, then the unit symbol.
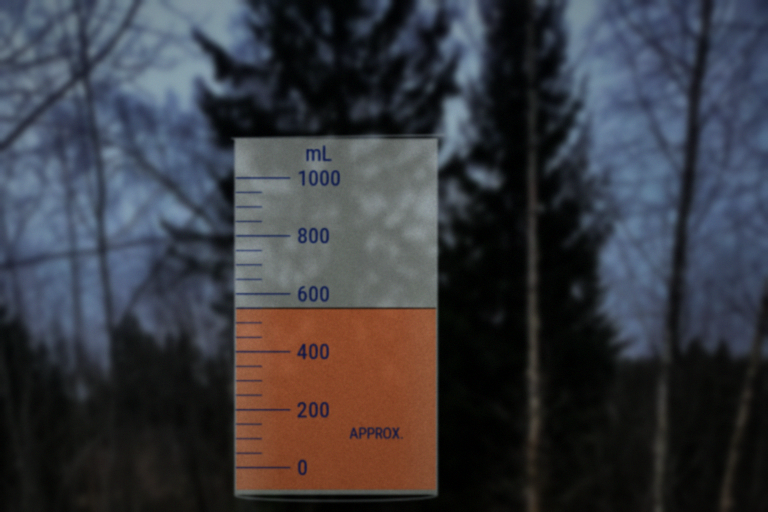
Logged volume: 550 mL
